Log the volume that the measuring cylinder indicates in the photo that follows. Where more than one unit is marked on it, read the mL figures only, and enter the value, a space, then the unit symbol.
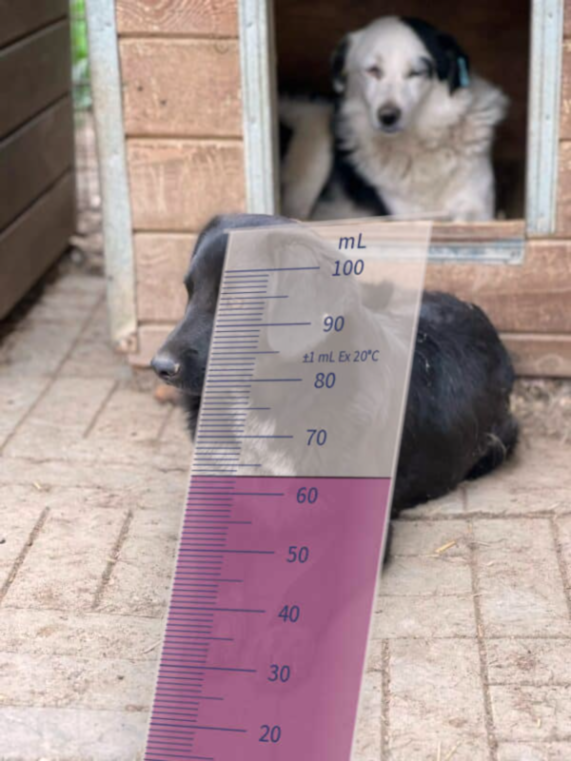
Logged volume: 63 mL
